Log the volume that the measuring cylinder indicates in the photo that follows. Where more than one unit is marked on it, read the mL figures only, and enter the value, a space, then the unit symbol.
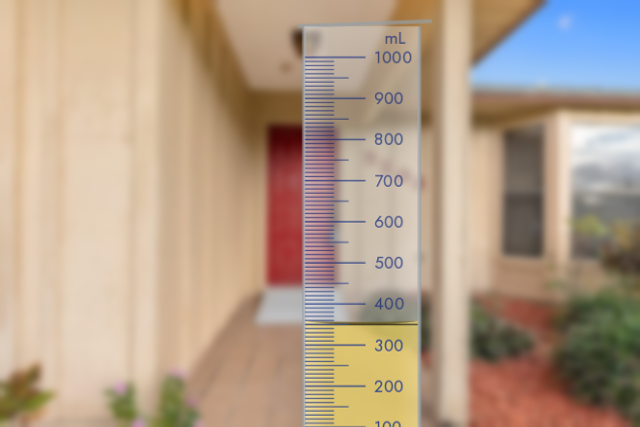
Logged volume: 350 mL
